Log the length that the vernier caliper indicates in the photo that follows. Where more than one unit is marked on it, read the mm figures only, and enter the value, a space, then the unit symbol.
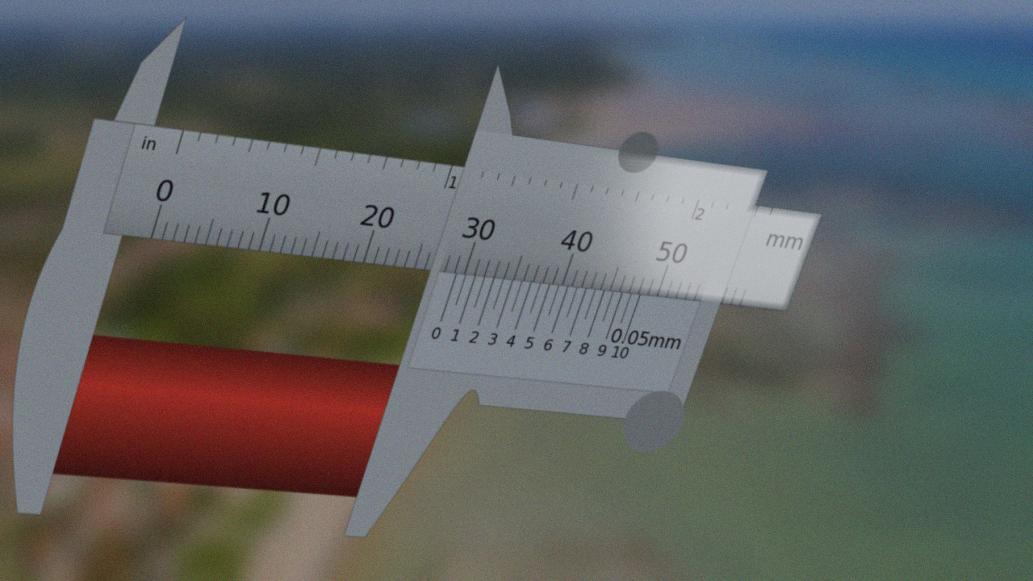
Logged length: 29.2 mm
